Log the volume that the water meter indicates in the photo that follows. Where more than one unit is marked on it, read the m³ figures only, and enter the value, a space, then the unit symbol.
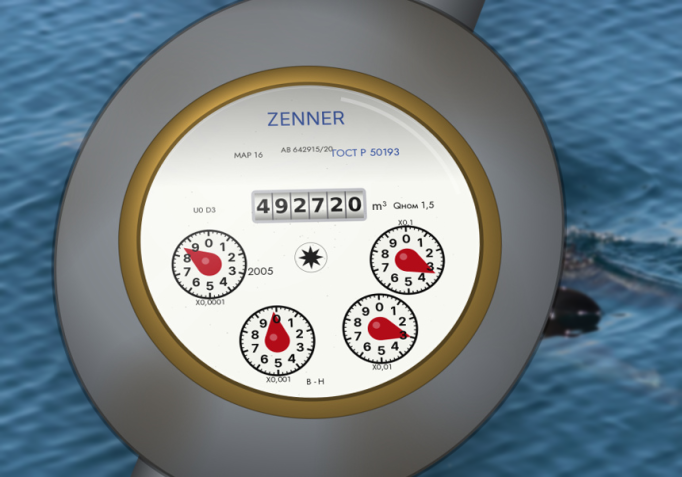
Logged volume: 492720.3298 m³
